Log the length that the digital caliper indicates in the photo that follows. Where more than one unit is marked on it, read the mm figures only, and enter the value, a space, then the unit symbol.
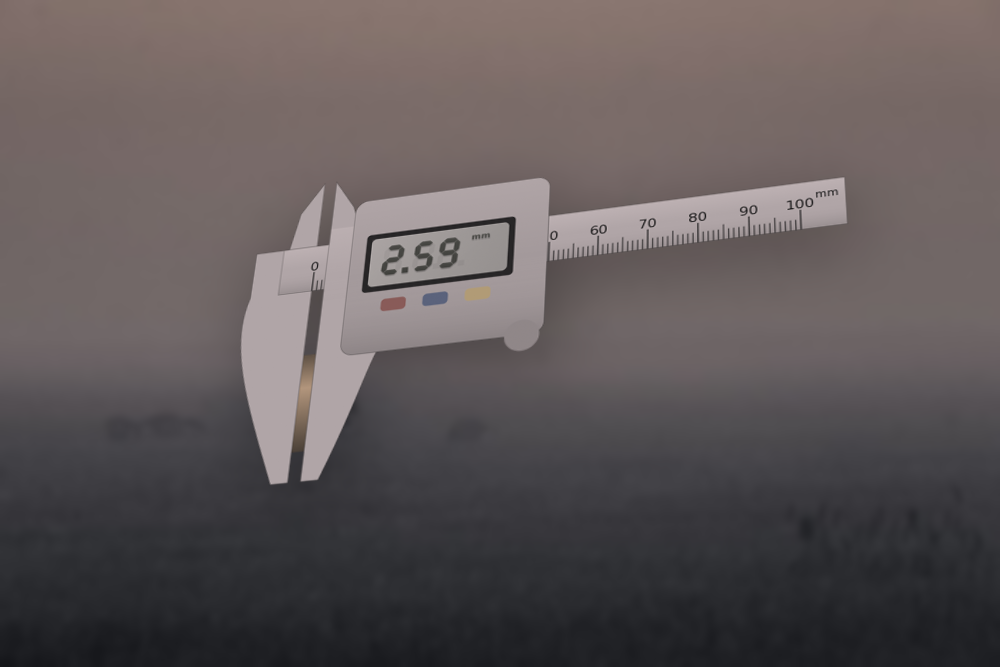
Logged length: 2.59 mm
